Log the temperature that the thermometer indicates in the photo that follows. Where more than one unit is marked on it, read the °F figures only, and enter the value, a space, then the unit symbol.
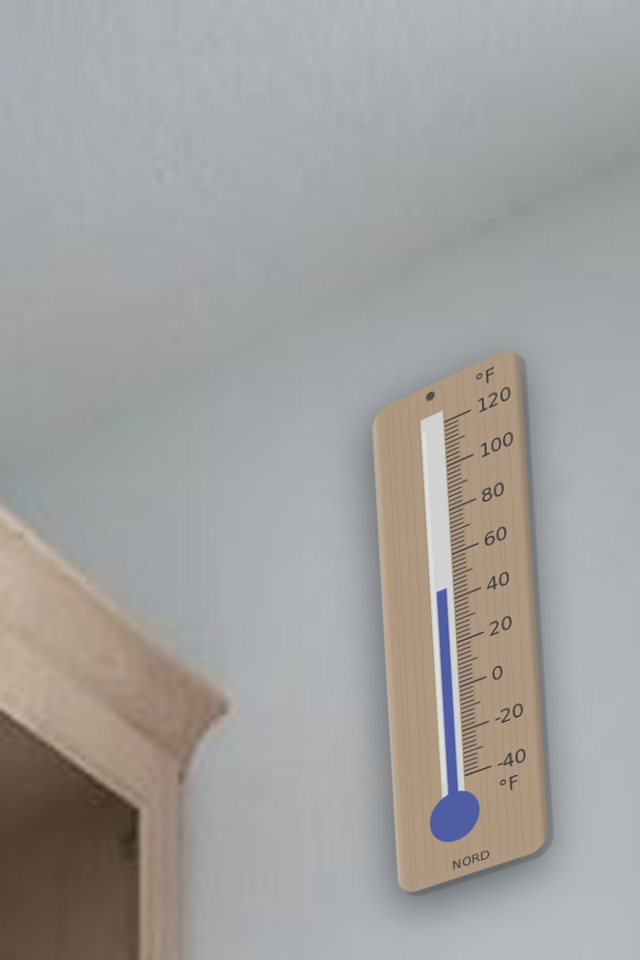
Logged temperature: 46 °F
